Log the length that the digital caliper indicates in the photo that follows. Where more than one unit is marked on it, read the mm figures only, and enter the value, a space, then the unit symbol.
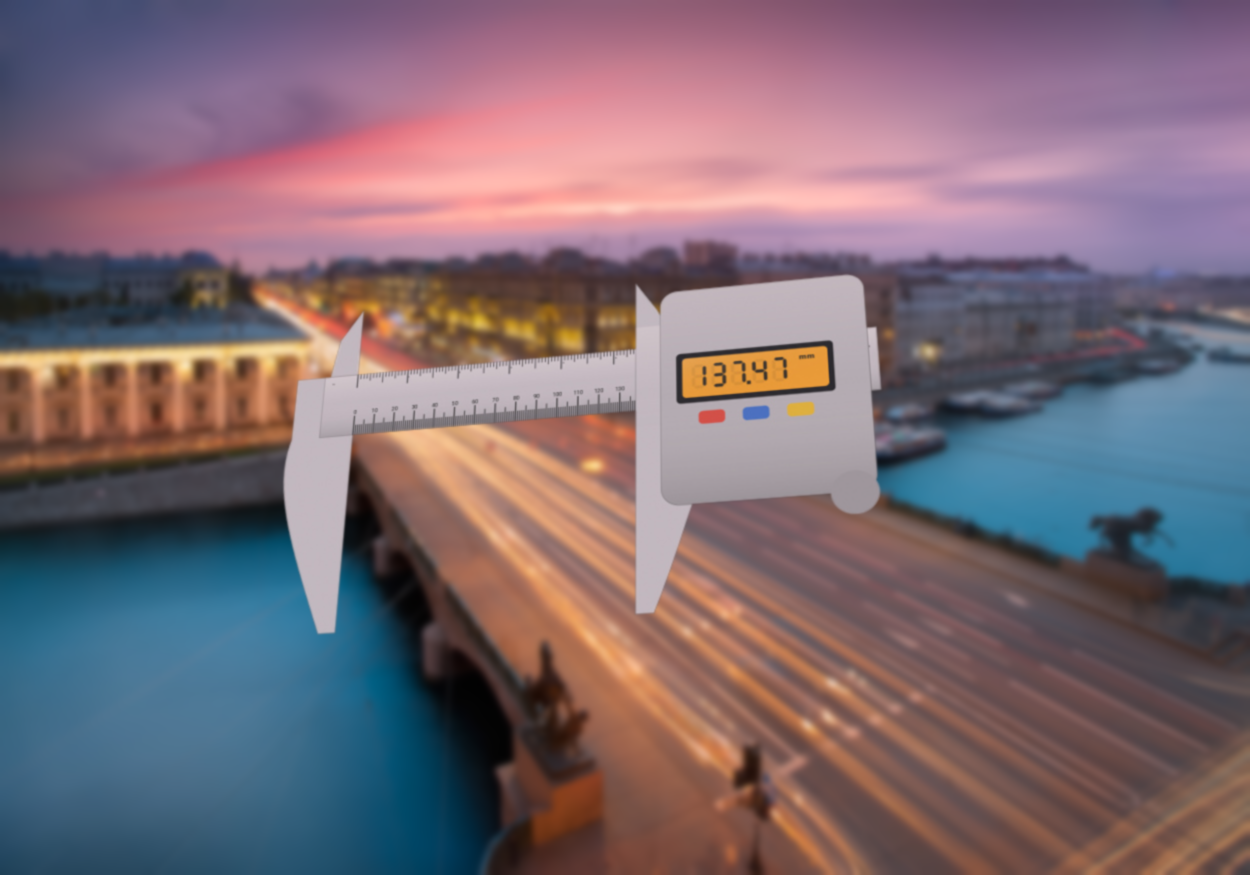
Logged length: 137.47 mm
